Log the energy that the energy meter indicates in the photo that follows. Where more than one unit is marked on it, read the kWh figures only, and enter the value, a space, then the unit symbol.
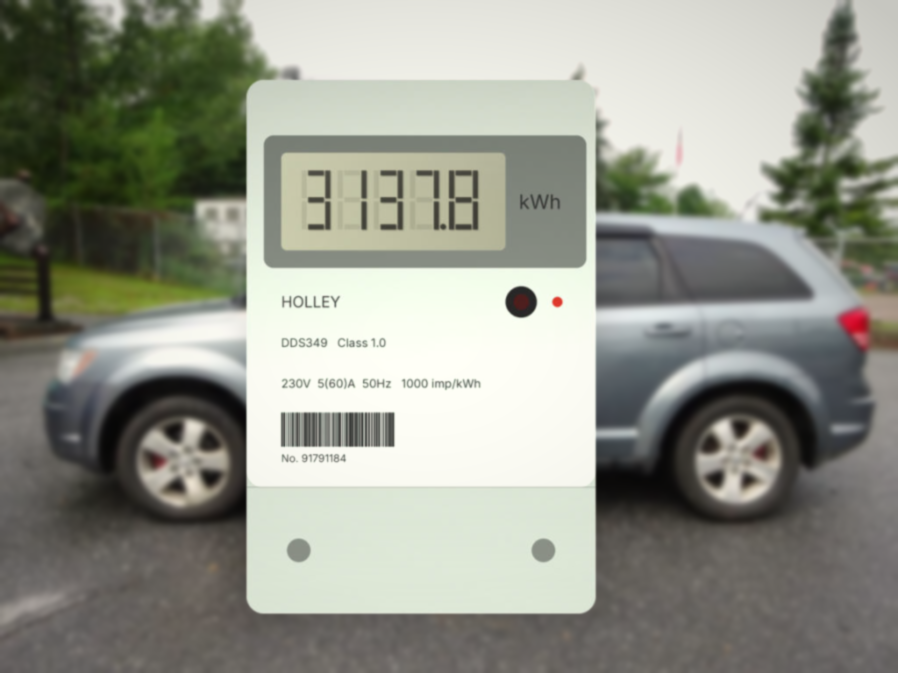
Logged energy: 3137.8 kWh
